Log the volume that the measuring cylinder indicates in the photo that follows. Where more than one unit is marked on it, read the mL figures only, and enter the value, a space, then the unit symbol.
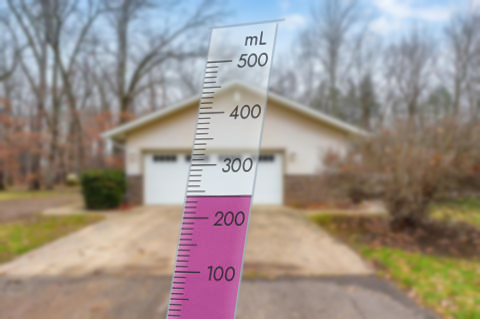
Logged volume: 240 mL
